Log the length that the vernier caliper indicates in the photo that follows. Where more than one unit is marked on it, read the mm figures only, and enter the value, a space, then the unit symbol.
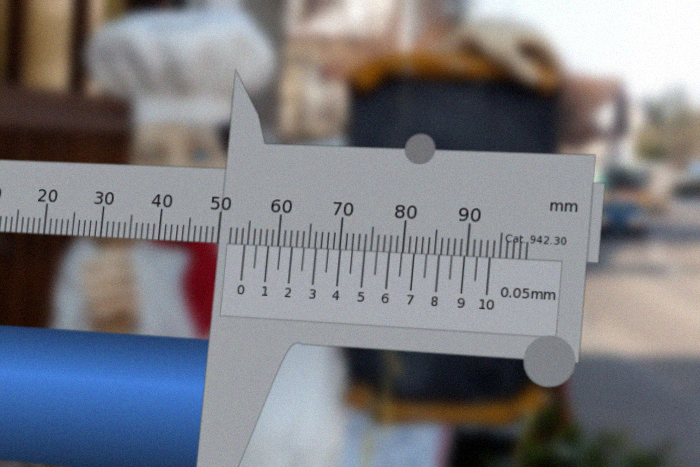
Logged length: 54.5 mm
